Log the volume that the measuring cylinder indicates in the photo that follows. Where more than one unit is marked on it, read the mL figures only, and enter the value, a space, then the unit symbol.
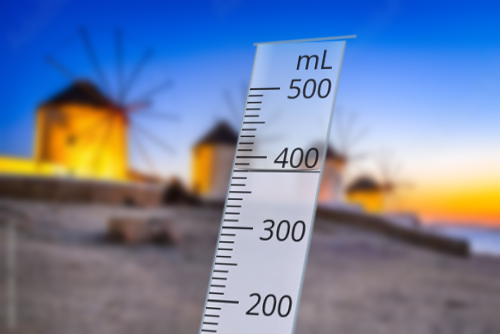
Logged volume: 380 mL
